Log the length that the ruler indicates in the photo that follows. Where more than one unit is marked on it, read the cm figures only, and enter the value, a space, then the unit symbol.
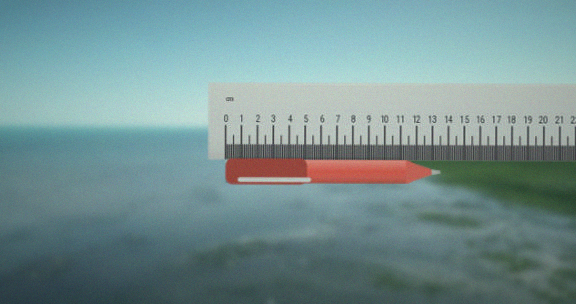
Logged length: 13.5 cm
